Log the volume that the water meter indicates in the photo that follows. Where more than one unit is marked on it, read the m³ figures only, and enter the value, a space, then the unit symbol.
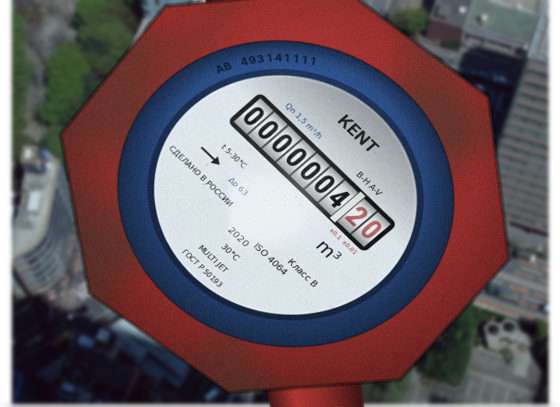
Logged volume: 4.20 m³
